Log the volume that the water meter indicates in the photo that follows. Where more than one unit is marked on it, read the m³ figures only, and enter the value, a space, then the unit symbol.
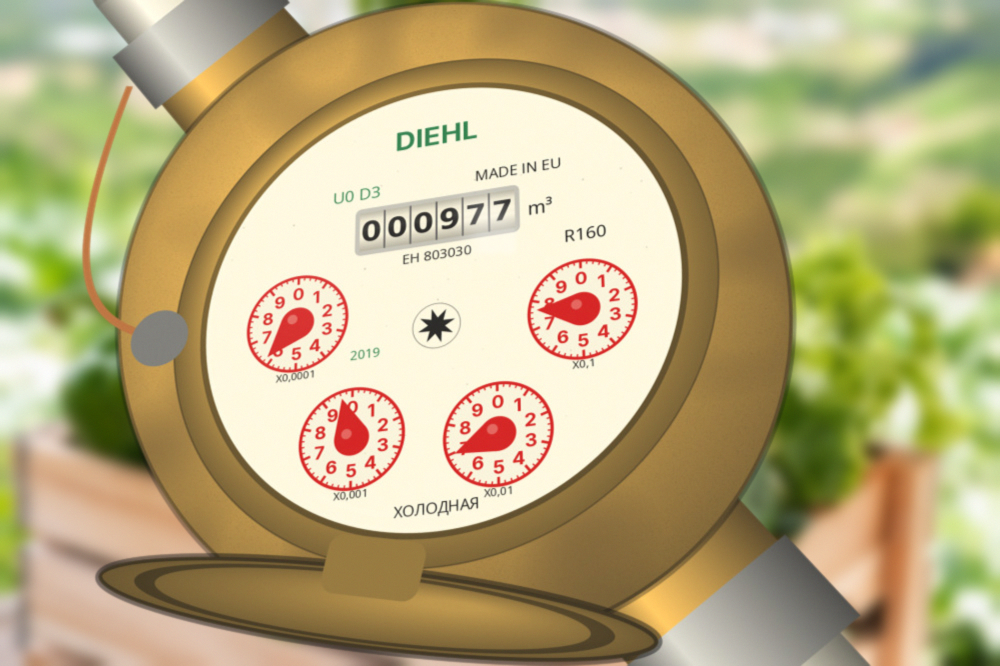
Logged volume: 977.7696 m³
